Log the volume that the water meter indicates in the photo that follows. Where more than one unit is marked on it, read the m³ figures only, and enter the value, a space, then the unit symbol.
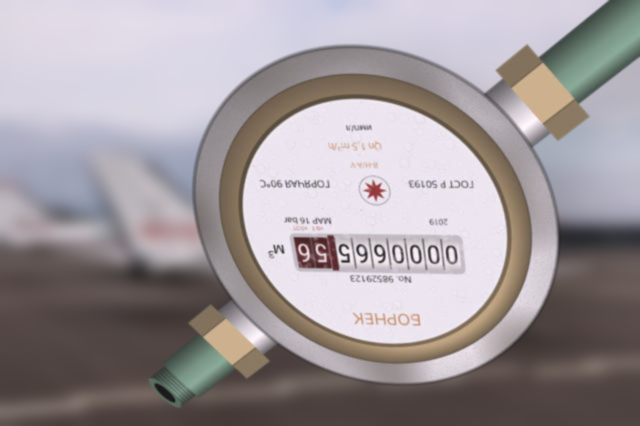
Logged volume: 665.56 m³
